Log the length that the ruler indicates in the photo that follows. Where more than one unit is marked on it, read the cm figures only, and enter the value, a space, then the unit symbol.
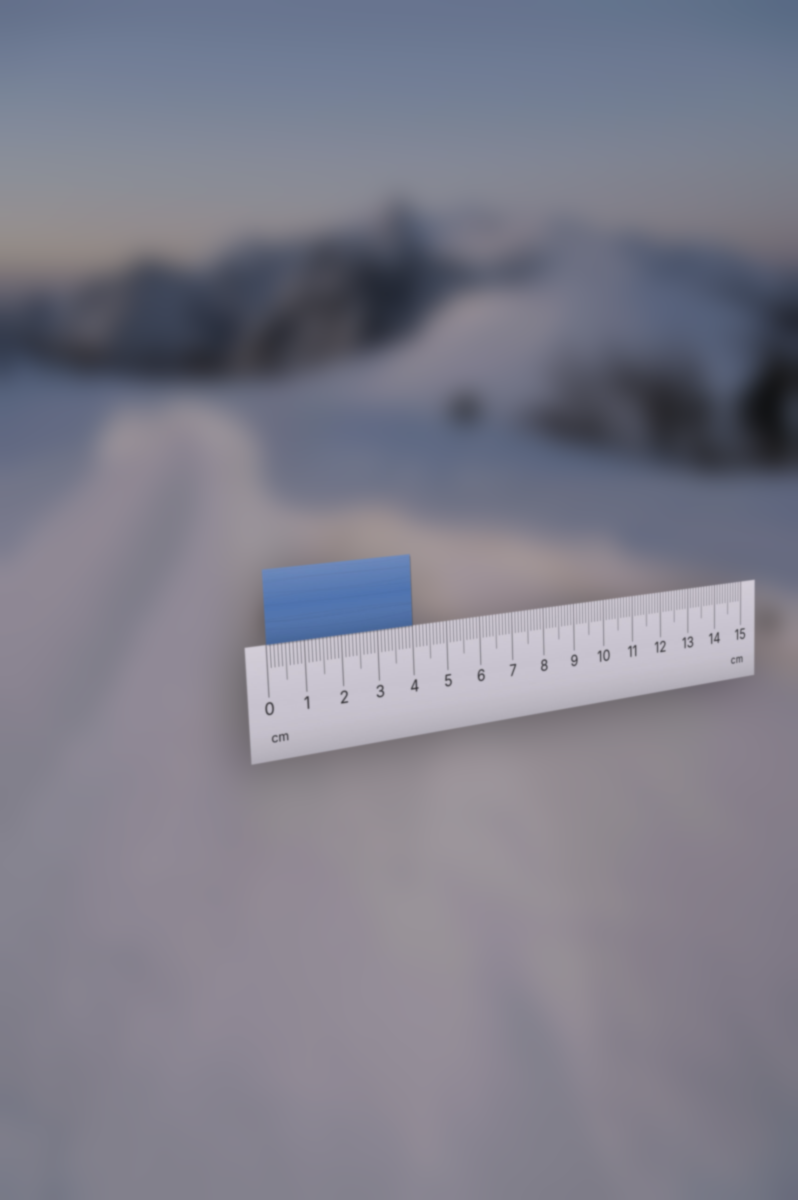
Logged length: 4 cm
